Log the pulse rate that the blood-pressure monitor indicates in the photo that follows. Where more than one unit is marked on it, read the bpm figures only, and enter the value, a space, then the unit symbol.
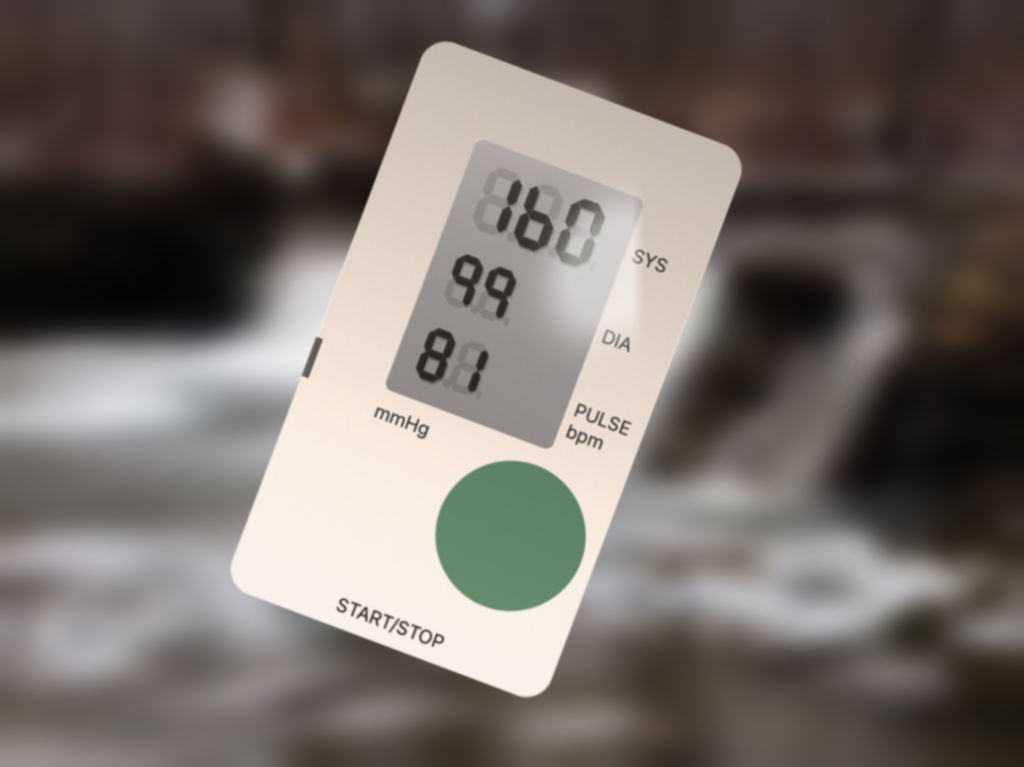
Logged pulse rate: 81 bpm
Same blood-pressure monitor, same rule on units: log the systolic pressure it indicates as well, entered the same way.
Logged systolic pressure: 160 mmHg
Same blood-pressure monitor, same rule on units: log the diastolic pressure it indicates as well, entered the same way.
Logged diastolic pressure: 99 mmHg
